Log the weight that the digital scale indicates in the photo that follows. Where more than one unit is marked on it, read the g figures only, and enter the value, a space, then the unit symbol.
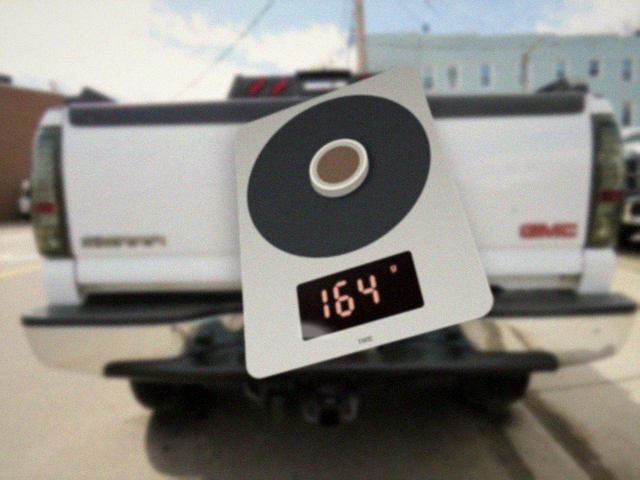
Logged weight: 164 g
